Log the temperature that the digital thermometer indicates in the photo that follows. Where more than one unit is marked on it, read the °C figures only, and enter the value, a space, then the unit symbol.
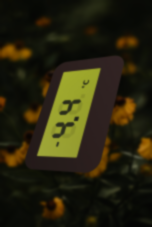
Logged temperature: -4.4 °C
